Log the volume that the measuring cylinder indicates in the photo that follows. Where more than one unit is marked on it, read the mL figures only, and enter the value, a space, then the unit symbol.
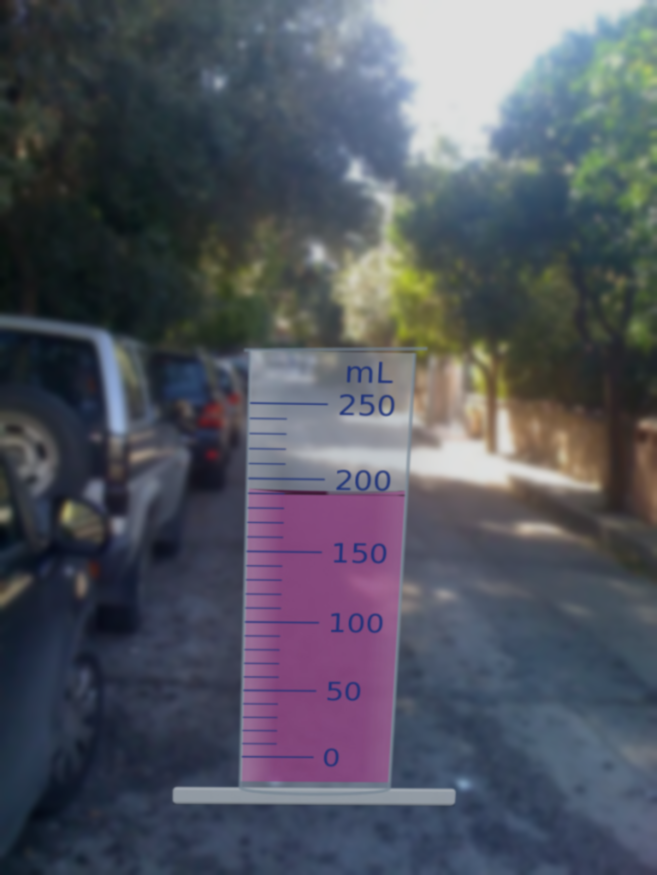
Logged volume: 190 mL
